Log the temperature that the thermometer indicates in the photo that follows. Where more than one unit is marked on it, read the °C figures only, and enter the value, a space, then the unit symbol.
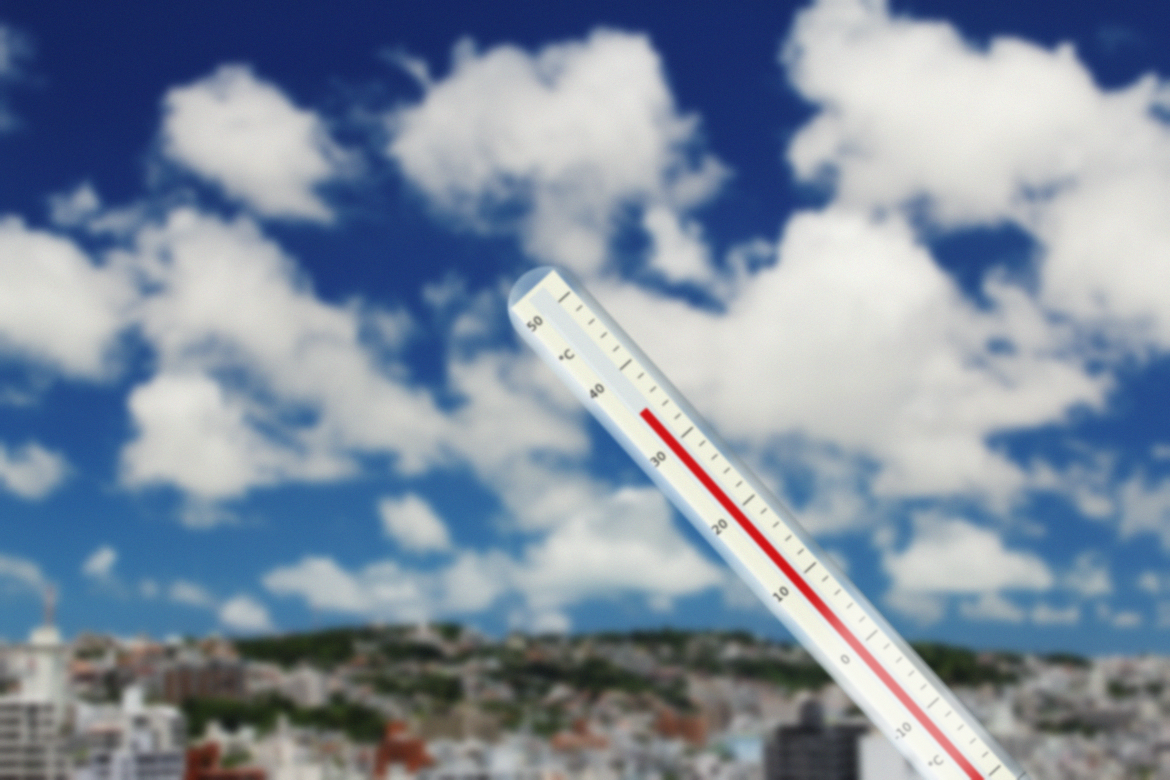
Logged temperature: 35 °C
